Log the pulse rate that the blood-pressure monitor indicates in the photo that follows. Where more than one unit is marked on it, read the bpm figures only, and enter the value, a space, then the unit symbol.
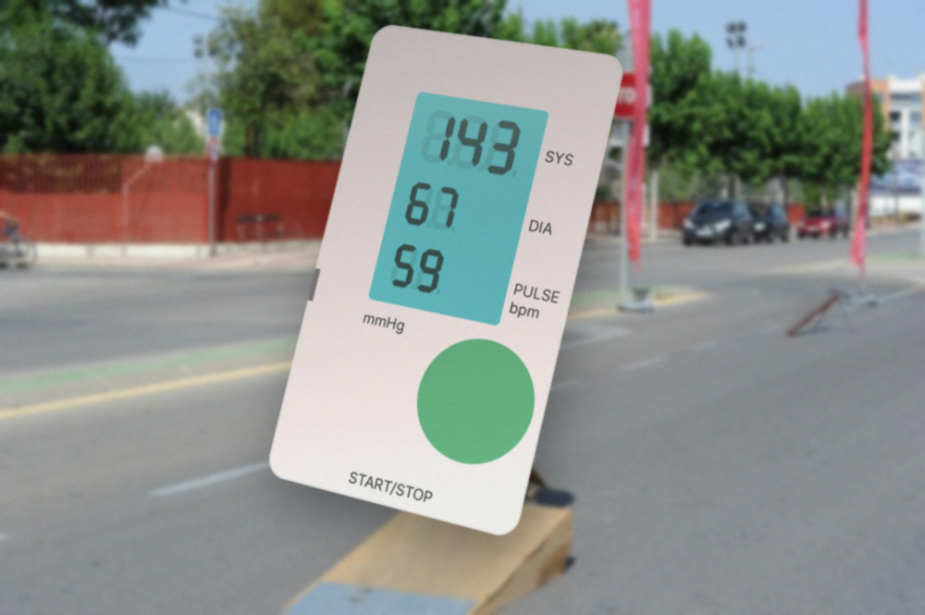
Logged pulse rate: 59 bpm
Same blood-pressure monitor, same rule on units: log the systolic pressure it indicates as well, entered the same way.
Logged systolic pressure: 143 mmHg
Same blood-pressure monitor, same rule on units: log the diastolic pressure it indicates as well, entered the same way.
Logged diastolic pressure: 67 mmHg
